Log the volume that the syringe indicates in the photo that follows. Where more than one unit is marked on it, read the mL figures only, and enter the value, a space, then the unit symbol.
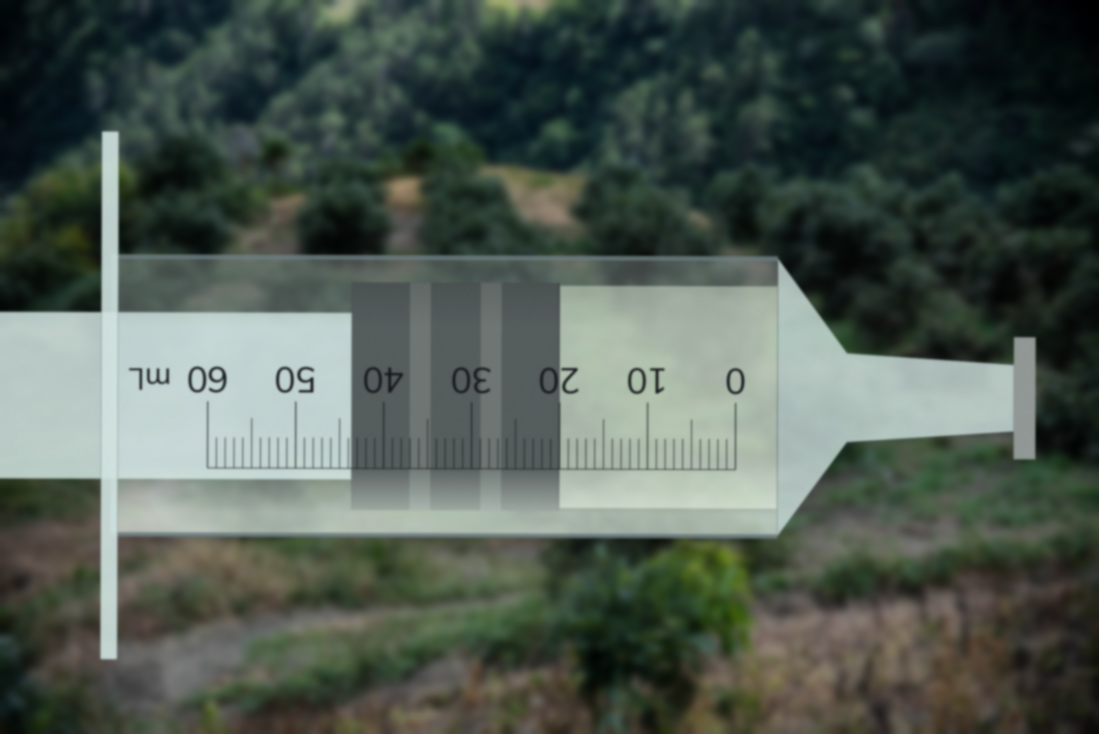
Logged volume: 20 mL
